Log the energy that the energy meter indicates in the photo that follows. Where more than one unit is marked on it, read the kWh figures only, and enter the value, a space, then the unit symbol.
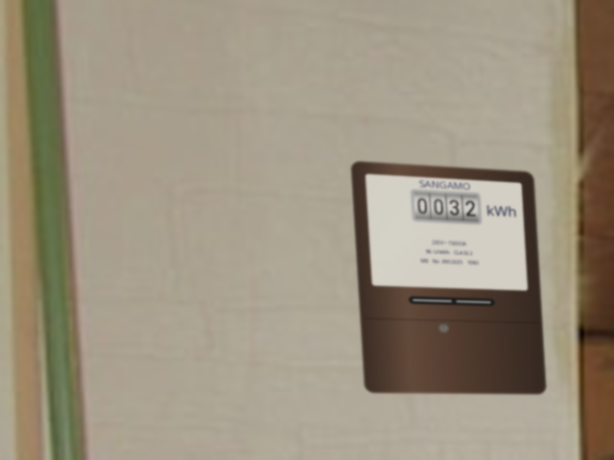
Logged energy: 32 kWh
